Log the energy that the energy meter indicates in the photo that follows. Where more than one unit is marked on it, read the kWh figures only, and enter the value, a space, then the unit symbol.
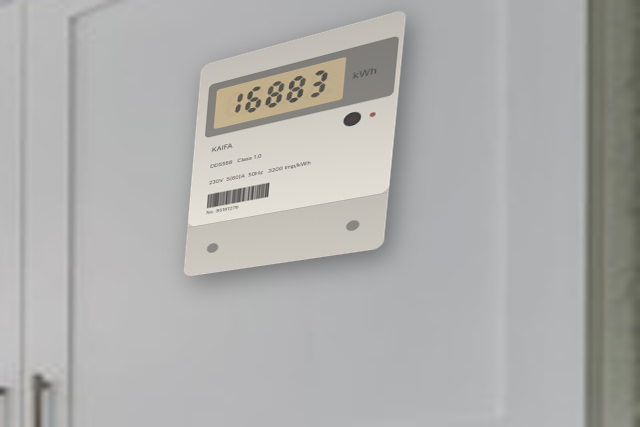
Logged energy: 16883 kWh
